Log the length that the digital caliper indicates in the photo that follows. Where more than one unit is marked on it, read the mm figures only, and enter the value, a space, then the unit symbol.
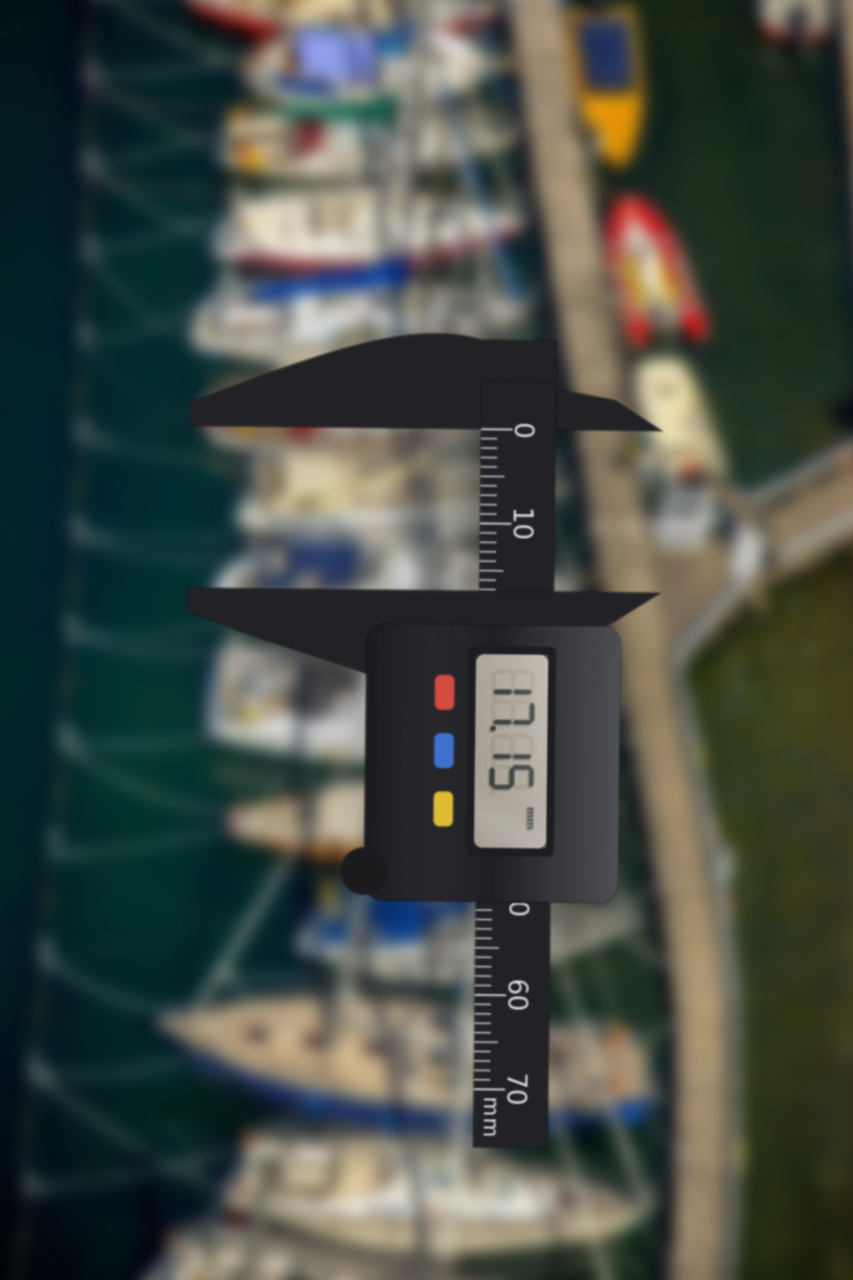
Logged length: 17.15 mm
